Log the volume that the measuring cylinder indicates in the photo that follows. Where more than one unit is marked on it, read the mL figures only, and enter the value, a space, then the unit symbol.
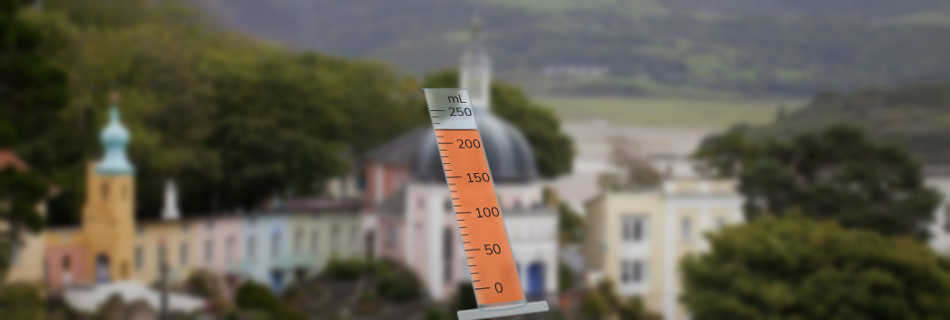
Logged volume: 220 mL
